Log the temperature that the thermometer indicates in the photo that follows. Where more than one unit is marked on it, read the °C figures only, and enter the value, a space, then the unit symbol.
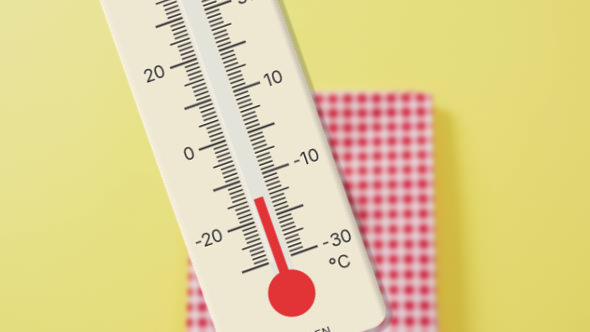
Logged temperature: -15 °C
